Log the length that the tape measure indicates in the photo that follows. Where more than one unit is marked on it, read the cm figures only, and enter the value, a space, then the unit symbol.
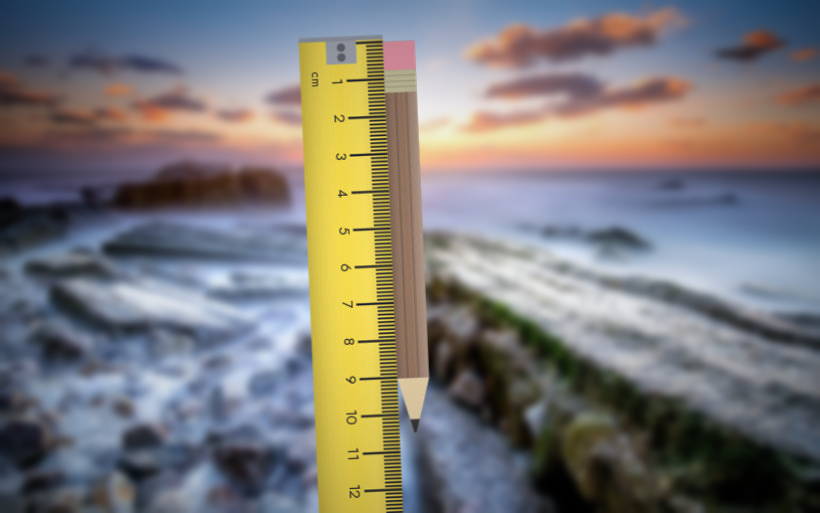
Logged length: 10.5 cm
